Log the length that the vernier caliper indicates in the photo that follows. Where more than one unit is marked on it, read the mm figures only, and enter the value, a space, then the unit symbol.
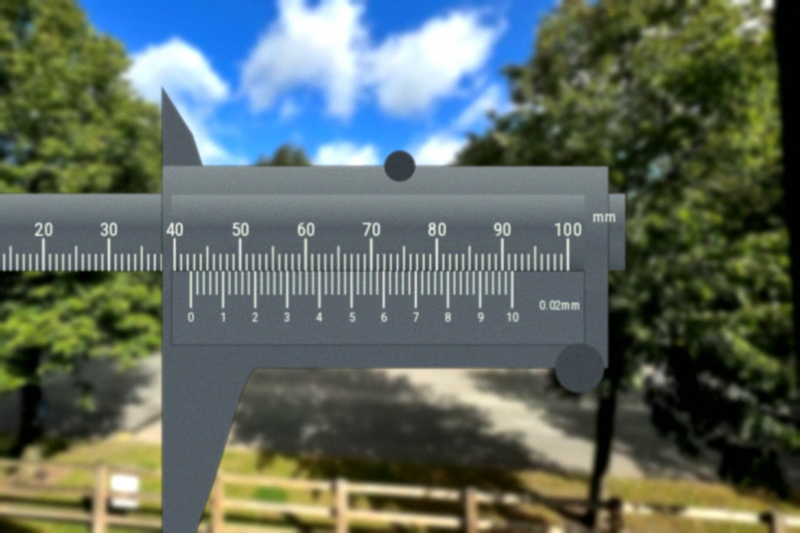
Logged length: 42.5 mm
